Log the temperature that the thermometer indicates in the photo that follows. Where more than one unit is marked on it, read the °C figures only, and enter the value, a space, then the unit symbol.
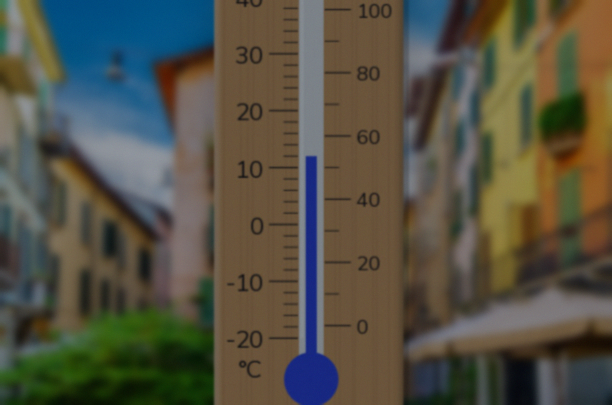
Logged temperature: 12 °C
